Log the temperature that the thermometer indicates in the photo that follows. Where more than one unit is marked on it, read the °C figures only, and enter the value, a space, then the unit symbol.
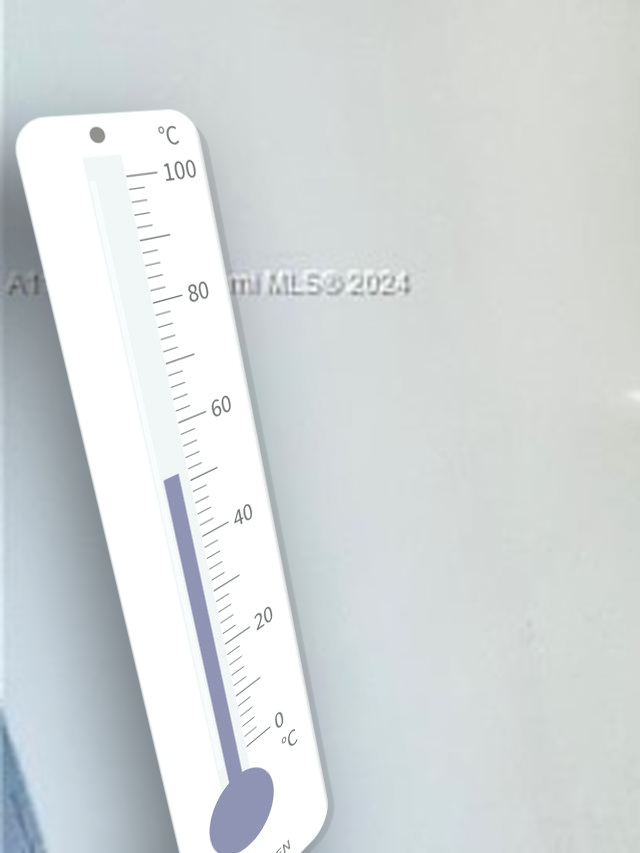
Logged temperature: 52 °C
